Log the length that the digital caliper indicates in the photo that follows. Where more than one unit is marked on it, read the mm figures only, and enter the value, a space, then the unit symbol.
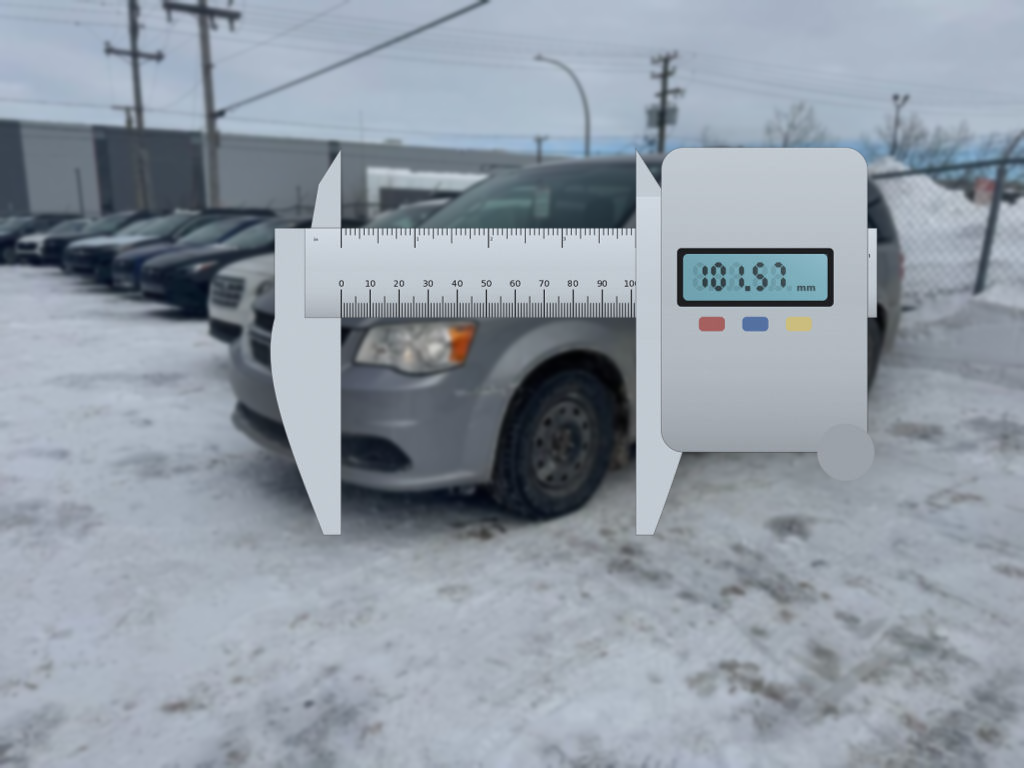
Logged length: 101.57 mm
